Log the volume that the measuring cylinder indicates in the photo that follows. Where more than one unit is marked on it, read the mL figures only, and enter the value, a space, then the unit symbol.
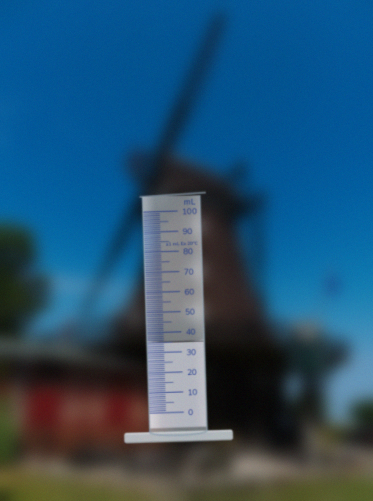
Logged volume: 35 mL
